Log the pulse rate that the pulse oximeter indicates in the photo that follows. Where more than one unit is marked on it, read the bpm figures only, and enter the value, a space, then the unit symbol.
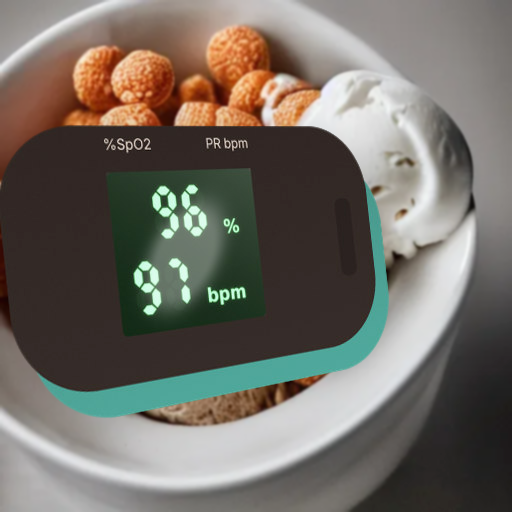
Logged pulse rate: 97 bpm
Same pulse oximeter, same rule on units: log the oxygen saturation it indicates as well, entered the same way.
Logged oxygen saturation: 96 %
